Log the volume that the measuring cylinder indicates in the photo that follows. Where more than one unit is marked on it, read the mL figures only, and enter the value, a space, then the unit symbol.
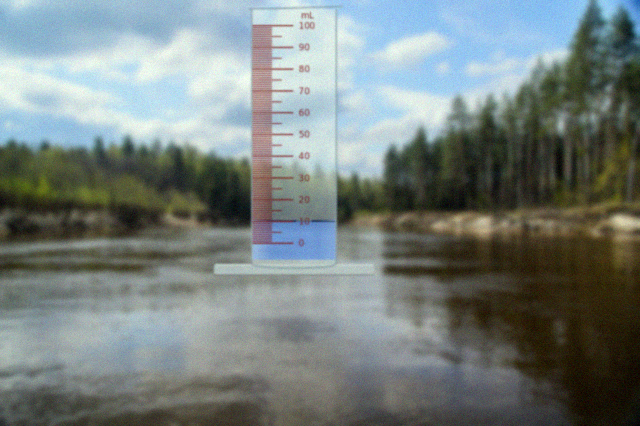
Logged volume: 10 mL
